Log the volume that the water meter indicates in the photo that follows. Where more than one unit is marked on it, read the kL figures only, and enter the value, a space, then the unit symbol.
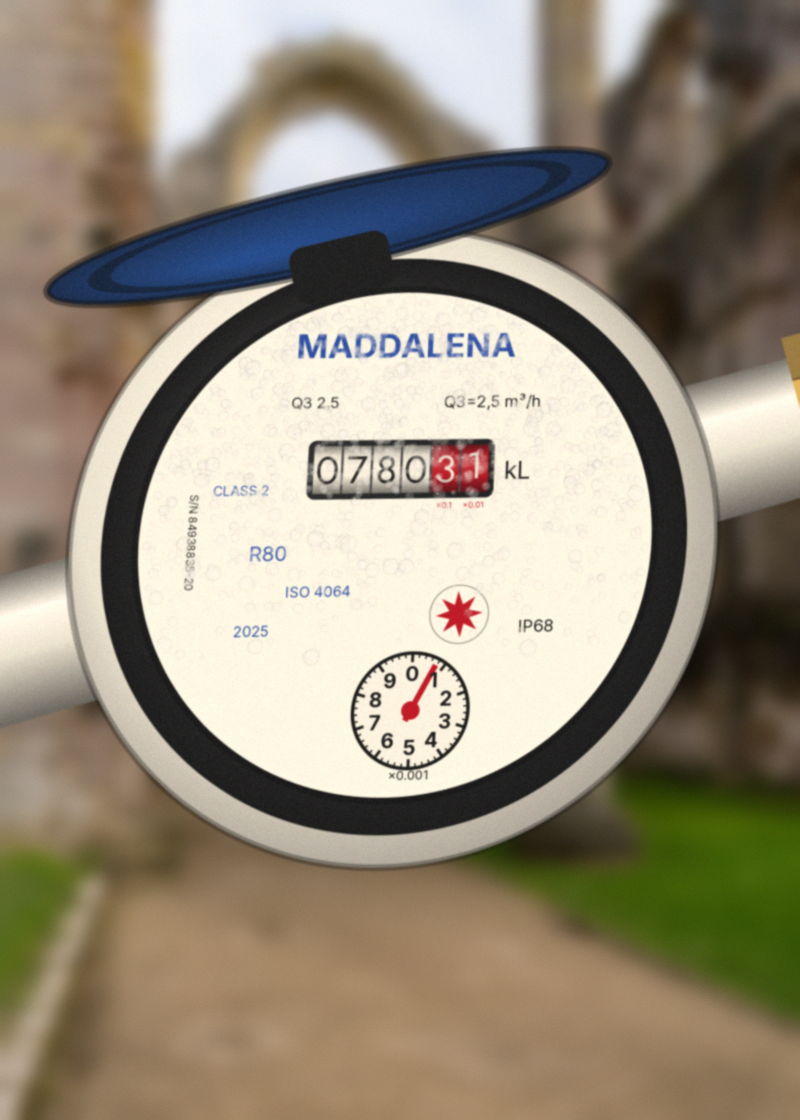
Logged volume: 780.310 kL
